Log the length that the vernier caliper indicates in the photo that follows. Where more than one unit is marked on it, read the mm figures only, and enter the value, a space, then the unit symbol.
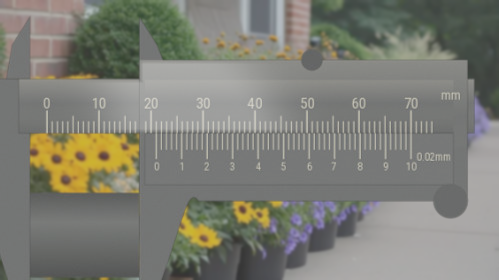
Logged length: 21.0 mm
